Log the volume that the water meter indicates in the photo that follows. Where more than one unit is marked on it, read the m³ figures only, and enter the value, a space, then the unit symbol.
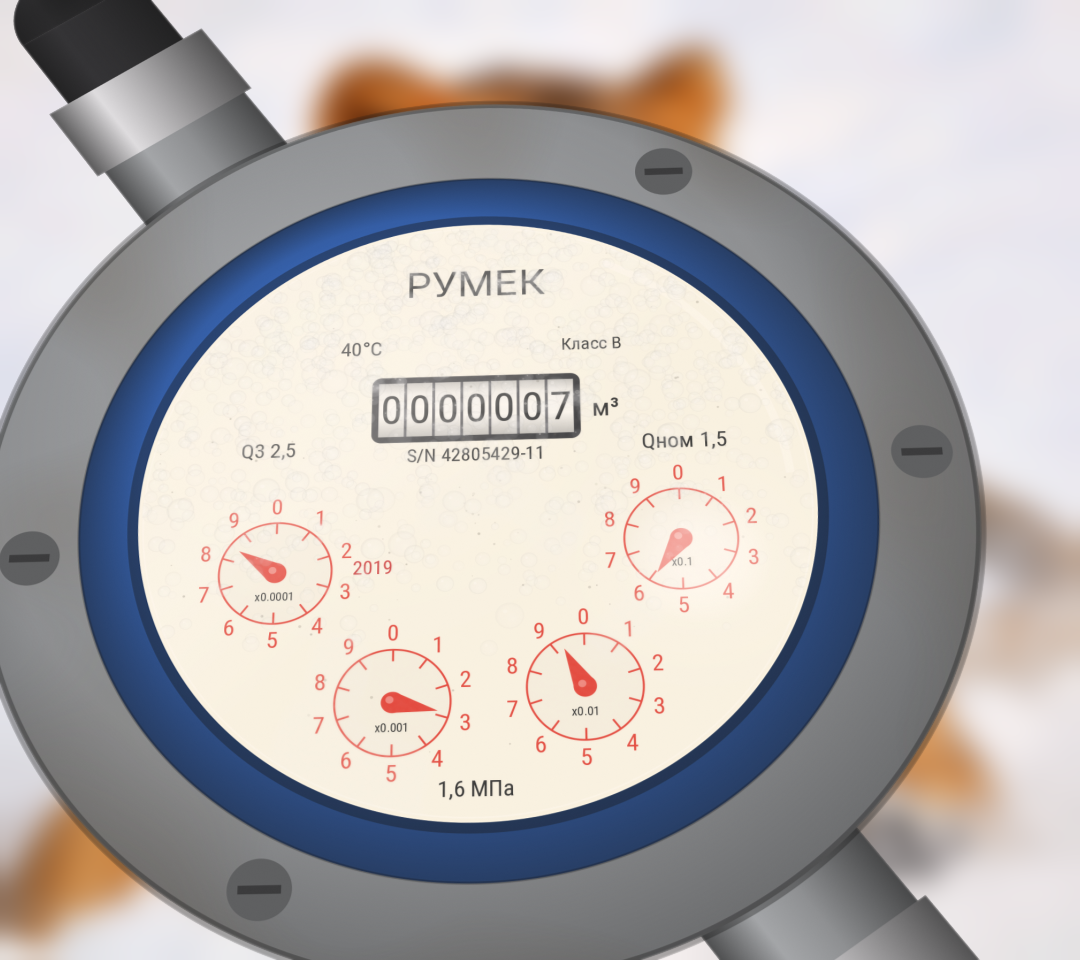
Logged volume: 7.5928 m³
